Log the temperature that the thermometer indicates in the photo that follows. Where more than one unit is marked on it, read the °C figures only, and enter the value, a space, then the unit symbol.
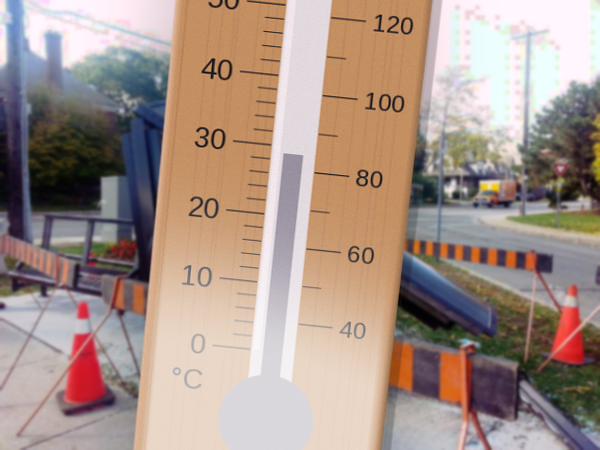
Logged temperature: 29 °C
